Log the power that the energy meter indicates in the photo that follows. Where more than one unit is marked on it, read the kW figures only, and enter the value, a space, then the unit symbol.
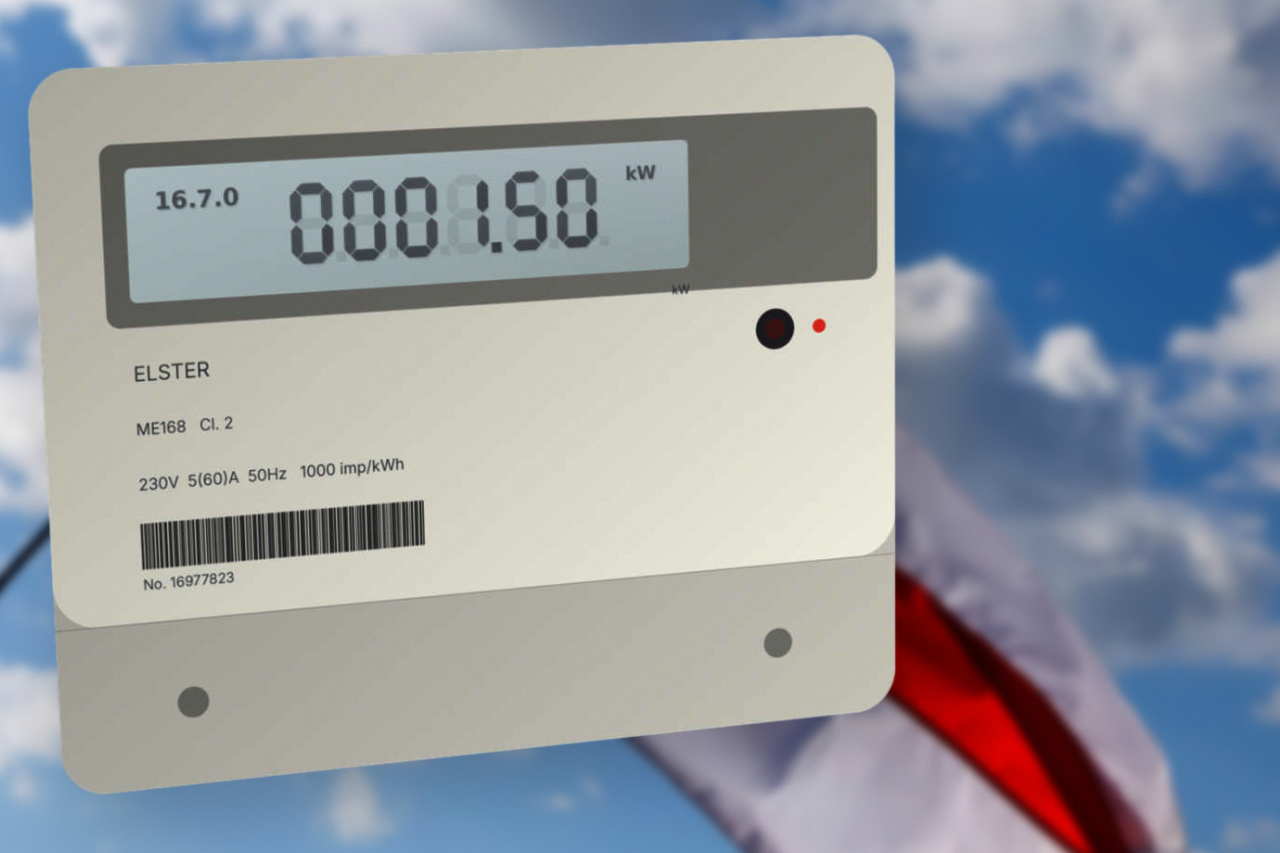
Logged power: 1.50 kW
